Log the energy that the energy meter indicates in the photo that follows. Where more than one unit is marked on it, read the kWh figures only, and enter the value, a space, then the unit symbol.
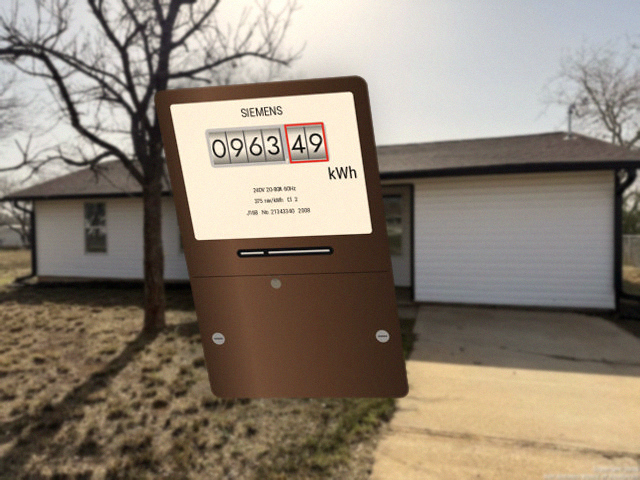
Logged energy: 963.49 kWh
